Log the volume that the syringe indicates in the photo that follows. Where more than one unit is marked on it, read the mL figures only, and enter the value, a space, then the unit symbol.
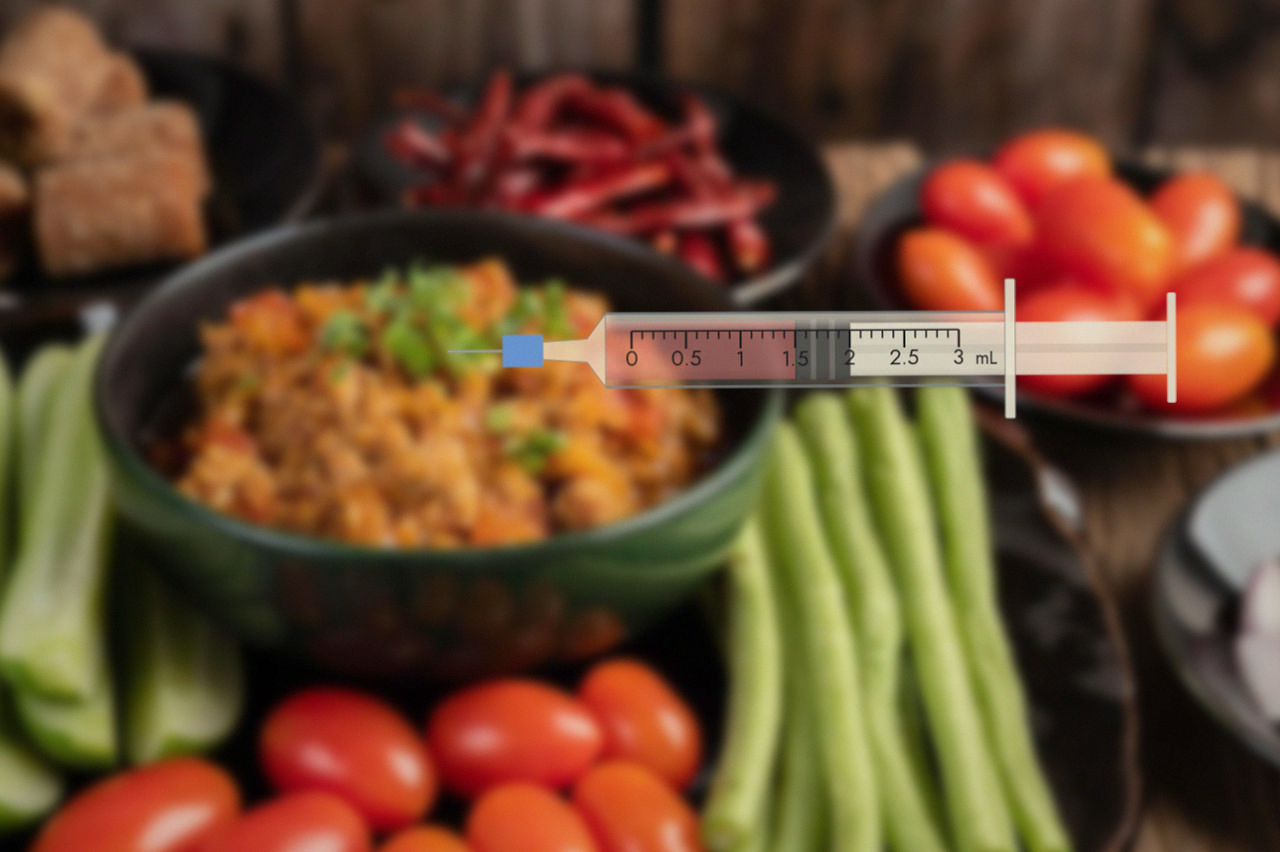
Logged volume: 1.5 mL
